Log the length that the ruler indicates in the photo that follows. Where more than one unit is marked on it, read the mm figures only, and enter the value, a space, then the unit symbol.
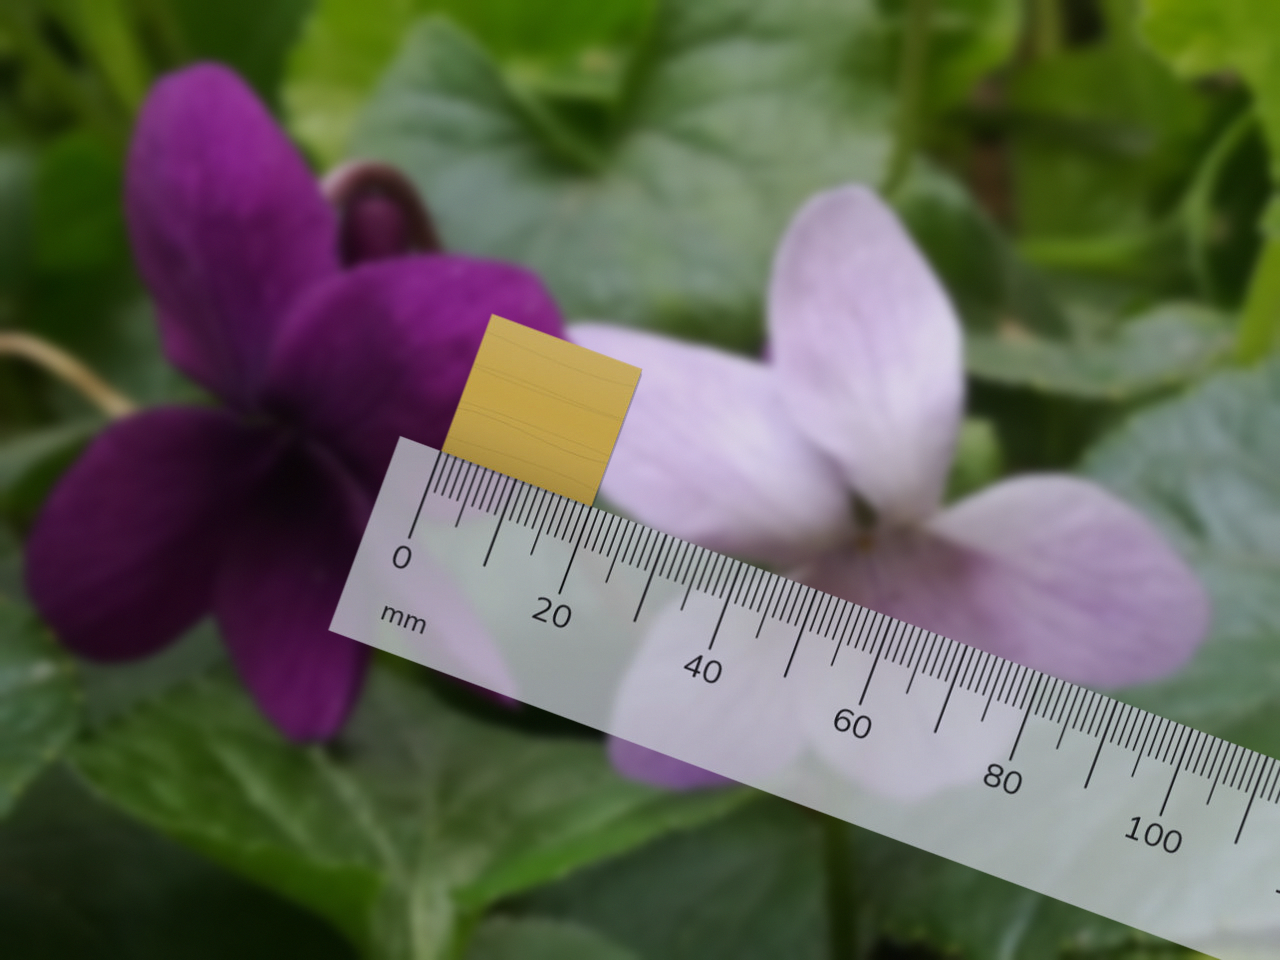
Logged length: 20 mm
